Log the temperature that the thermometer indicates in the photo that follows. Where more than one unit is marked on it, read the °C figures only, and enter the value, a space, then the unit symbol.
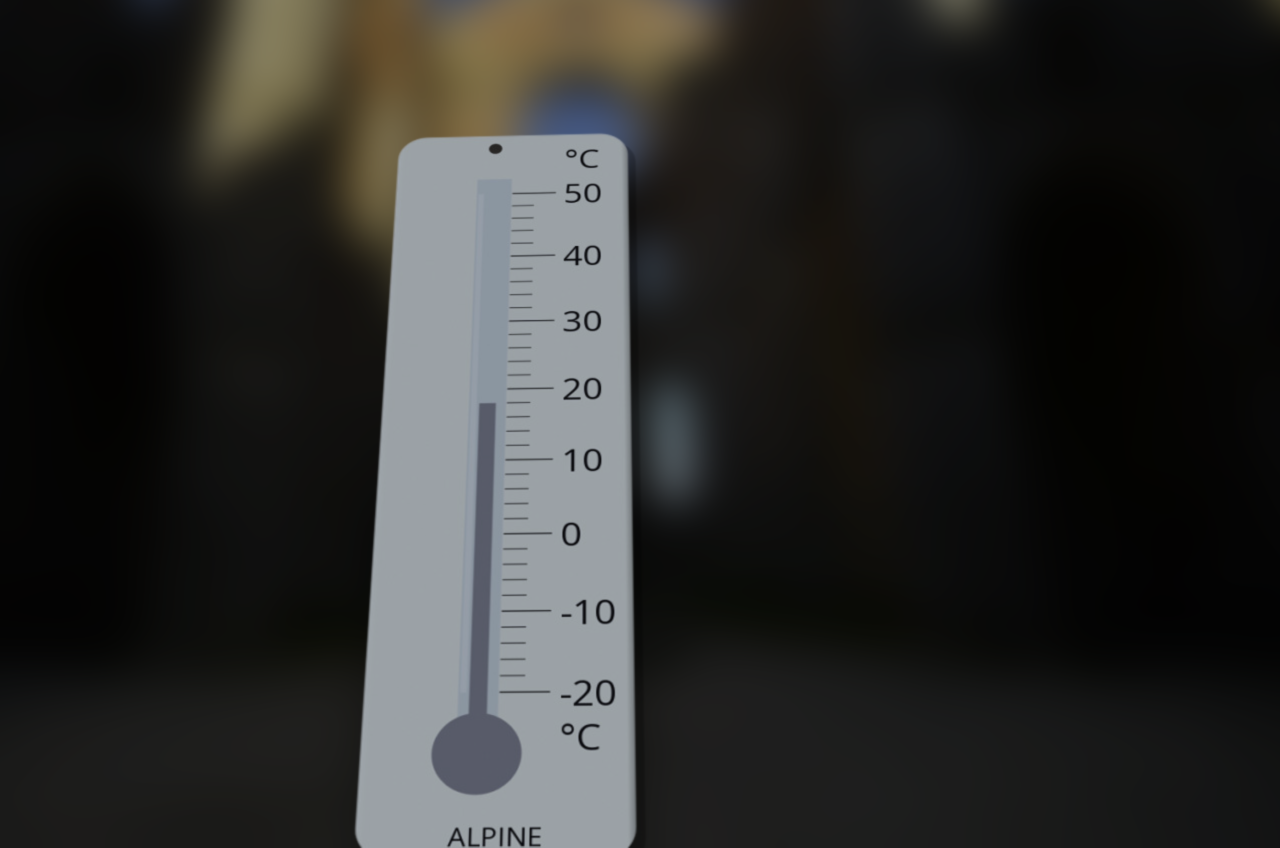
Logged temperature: 18 °C
